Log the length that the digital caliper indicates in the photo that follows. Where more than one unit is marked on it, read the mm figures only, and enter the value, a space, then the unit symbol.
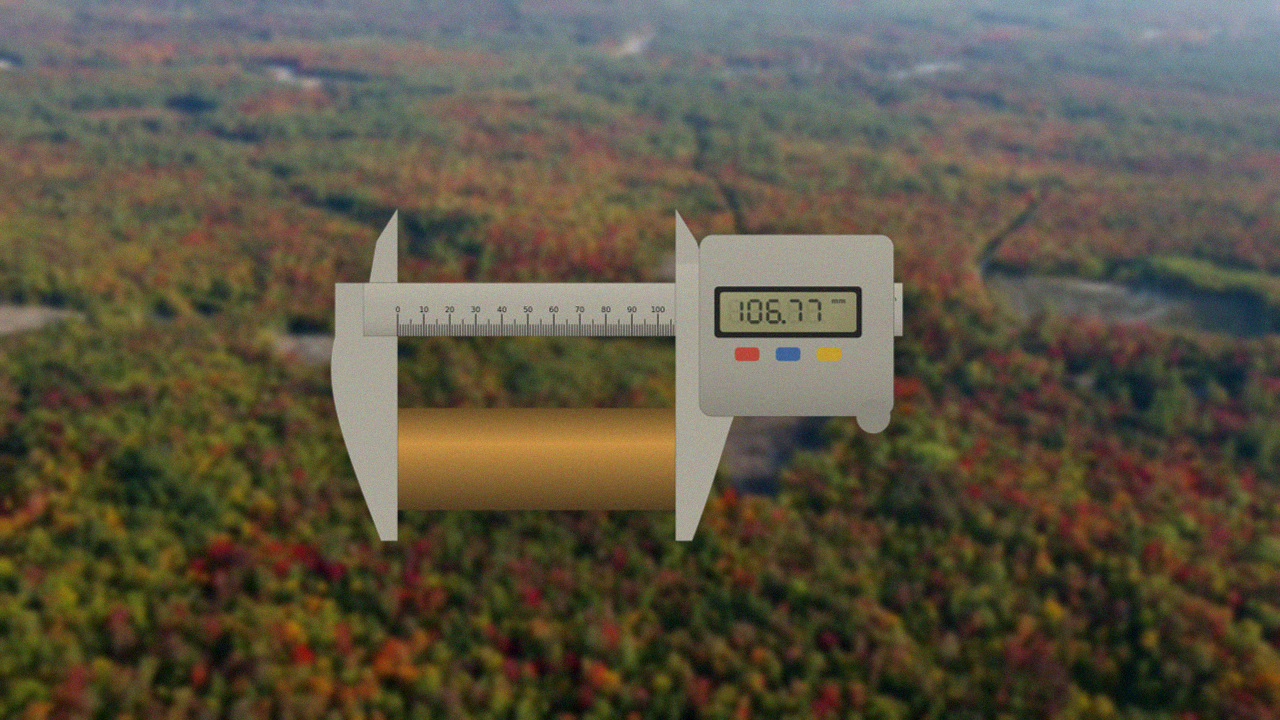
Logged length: 106.77 mm
